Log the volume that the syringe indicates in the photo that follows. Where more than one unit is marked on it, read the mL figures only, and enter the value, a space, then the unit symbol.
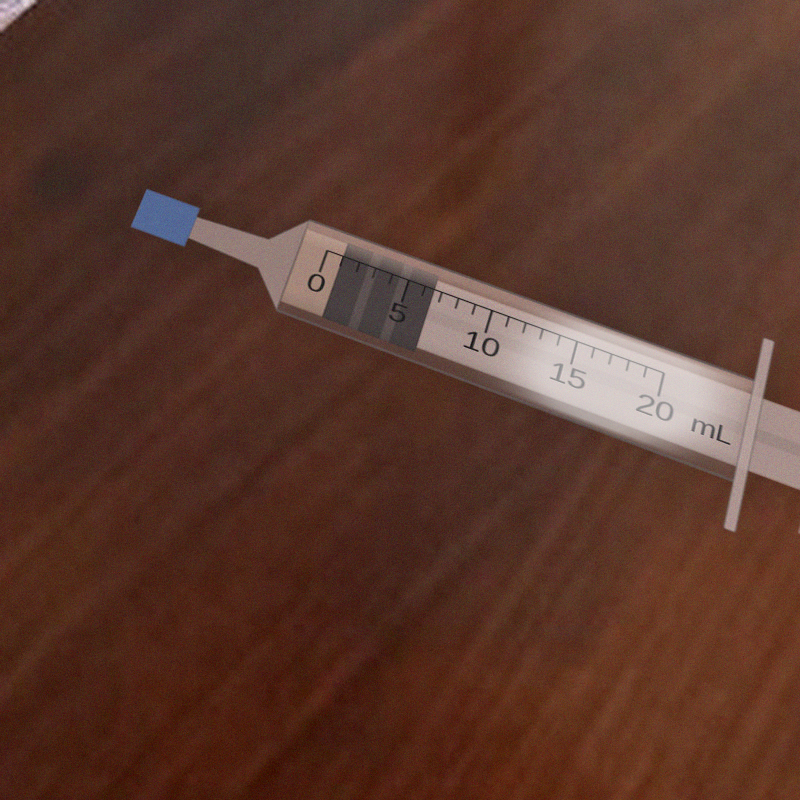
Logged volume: 1 mL
